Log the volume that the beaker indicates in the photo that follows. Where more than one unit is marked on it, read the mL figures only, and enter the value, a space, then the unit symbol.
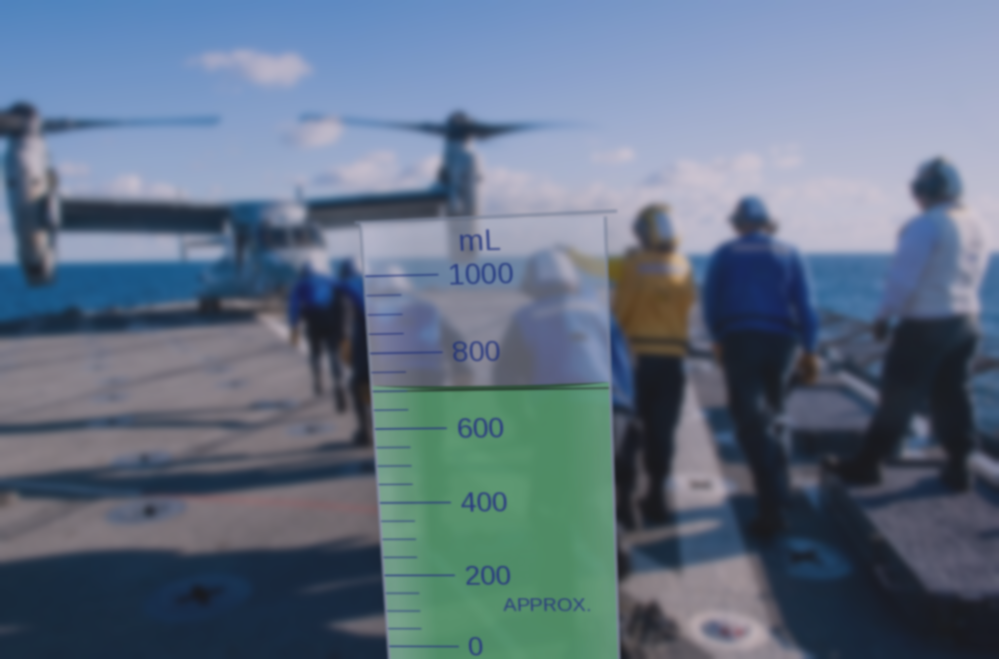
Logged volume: 700 mL
